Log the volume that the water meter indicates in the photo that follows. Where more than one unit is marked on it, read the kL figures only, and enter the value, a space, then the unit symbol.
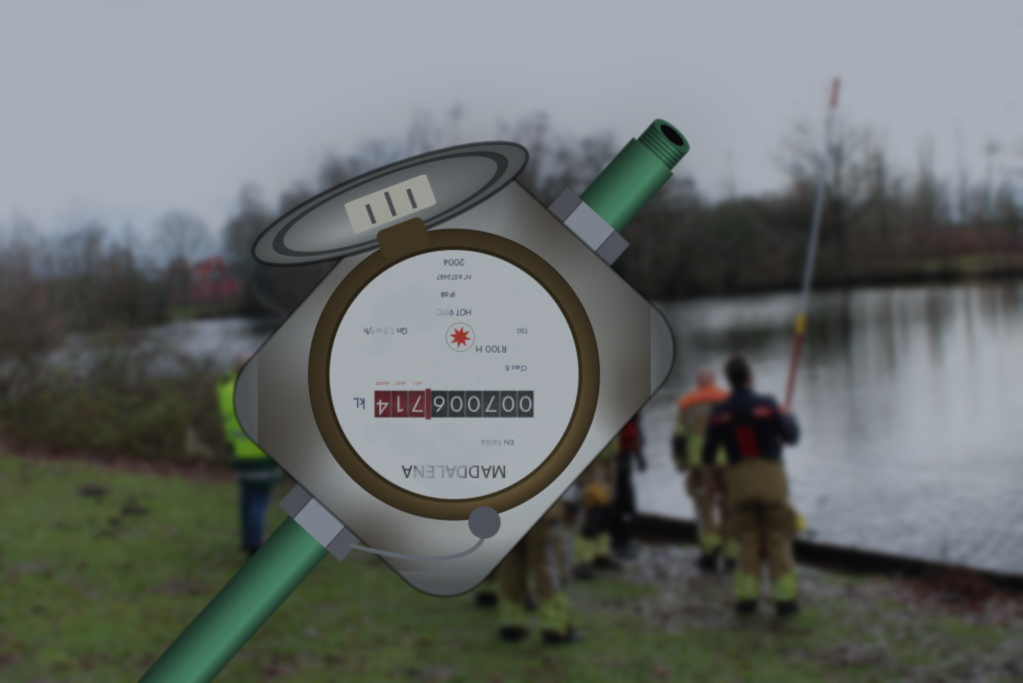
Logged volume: 7006.714 kL
